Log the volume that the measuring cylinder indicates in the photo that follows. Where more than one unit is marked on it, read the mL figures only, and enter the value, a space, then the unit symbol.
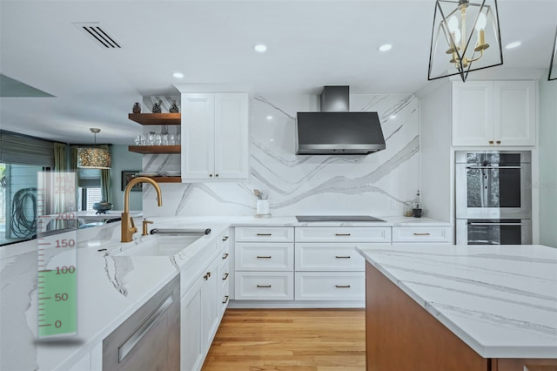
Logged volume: 100 mL
